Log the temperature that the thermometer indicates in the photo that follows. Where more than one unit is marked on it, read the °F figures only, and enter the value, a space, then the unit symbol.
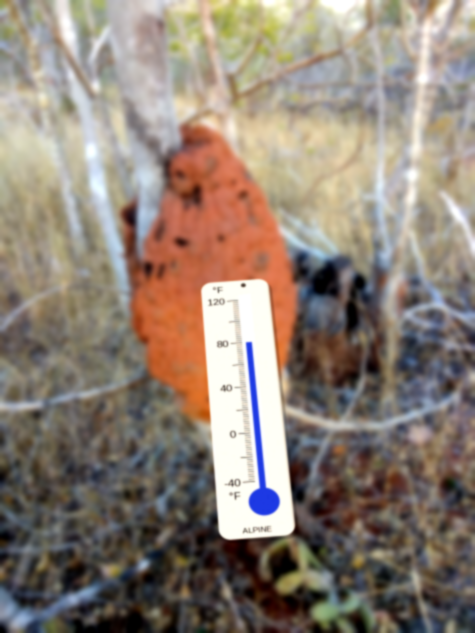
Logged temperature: 80 °F
